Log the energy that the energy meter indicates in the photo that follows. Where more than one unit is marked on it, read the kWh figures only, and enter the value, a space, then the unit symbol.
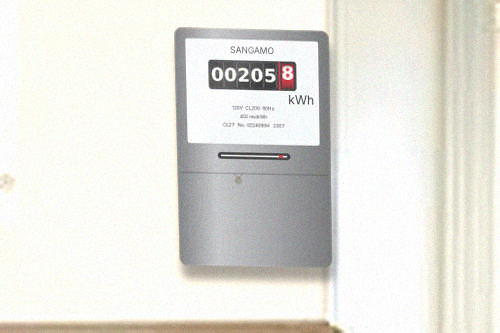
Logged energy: 205.8 kWh
